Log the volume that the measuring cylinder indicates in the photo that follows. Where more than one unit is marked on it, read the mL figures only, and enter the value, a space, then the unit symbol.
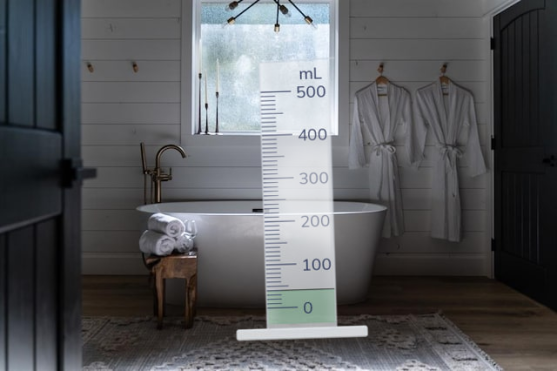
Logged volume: 40 mL
